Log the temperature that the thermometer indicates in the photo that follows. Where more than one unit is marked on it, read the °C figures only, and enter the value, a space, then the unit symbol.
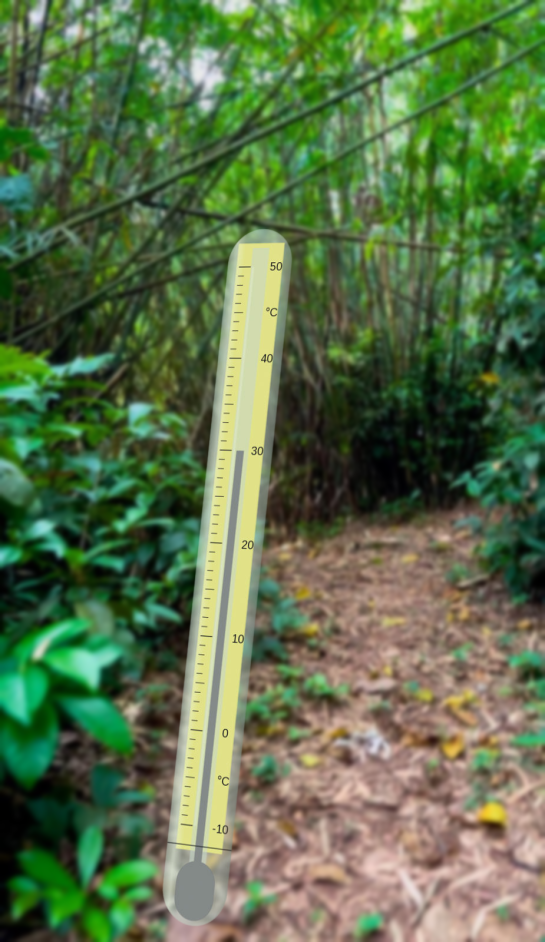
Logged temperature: 30 °C
